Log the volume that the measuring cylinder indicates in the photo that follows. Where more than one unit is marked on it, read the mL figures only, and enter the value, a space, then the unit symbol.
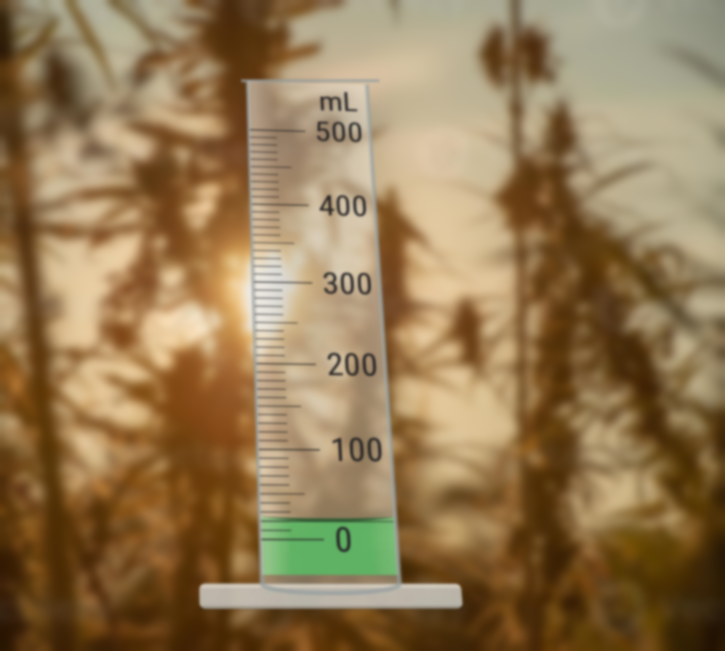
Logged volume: 20 mL
